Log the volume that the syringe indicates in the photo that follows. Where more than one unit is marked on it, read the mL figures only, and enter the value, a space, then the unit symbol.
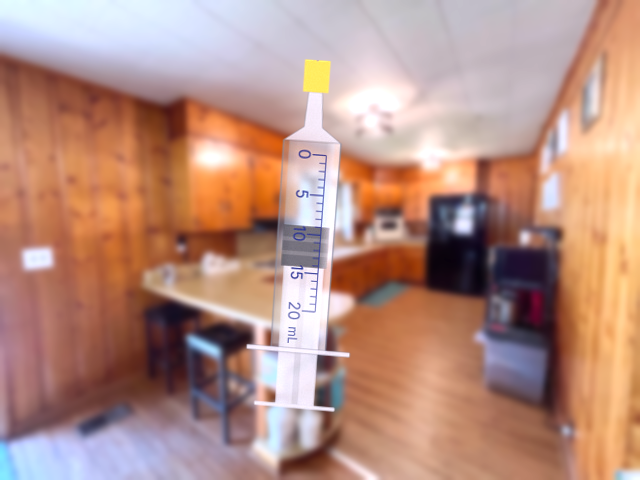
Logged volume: 9 mL
